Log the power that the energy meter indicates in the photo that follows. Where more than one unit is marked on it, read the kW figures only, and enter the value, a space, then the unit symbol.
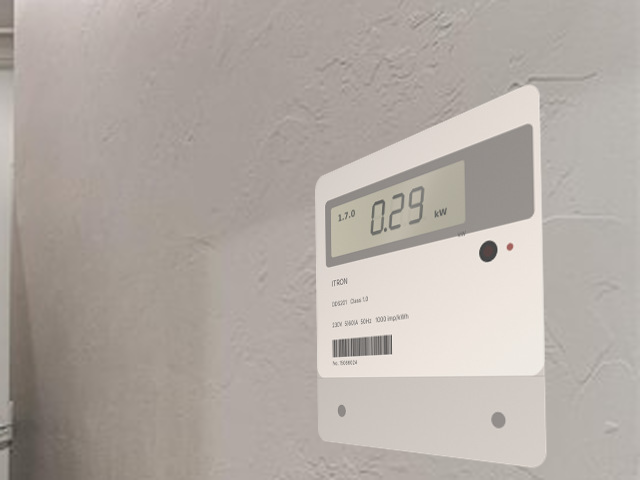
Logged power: 0.29 kW
